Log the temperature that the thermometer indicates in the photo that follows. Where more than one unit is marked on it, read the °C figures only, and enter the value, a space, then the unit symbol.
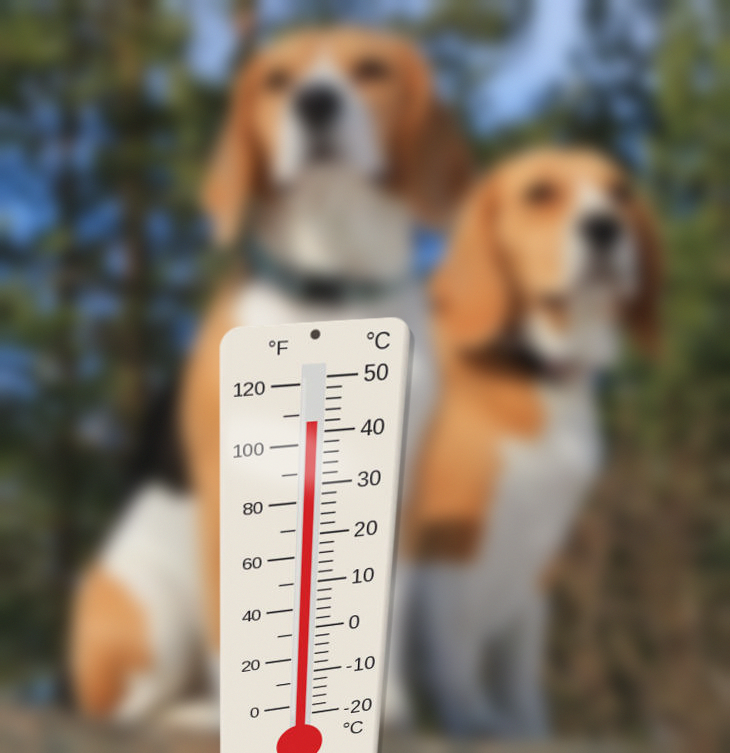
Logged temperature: 42 °C
